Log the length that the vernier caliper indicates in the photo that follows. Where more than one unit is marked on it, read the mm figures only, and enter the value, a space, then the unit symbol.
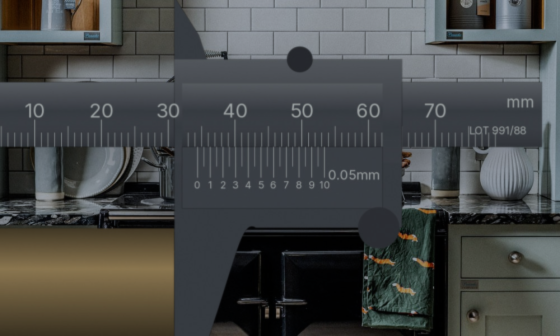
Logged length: 34.4 mm
